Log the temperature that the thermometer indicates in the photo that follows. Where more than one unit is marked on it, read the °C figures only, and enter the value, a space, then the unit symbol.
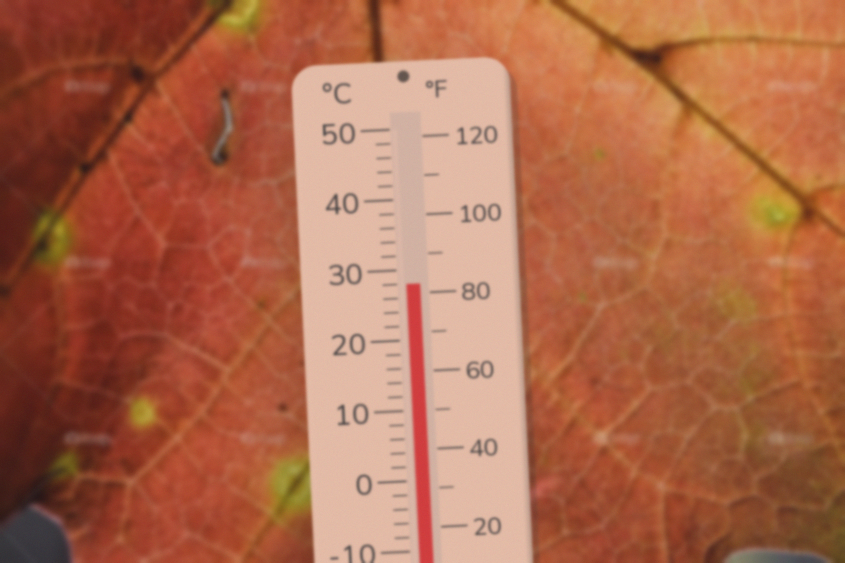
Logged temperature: 28 °C
